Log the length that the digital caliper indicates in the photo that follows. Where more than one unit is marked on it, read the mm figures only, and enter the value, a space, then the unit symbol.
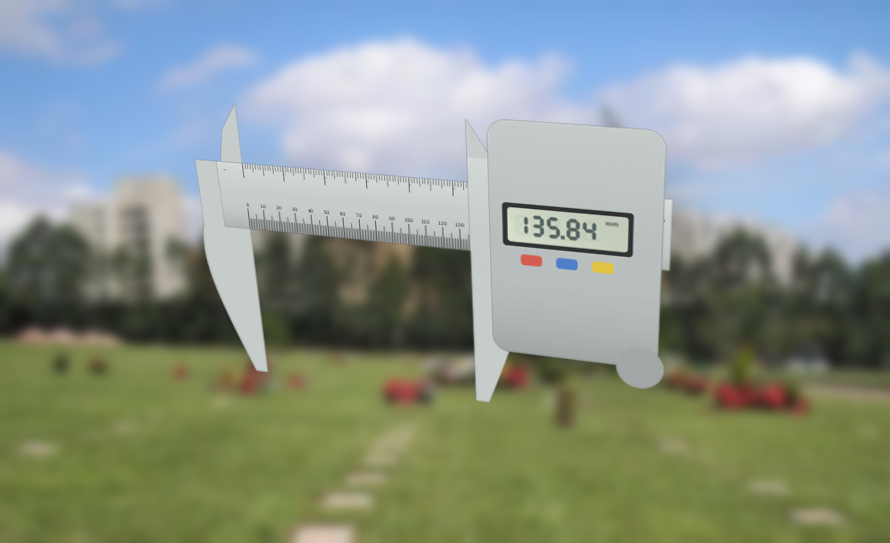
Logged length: 135.84 mm
